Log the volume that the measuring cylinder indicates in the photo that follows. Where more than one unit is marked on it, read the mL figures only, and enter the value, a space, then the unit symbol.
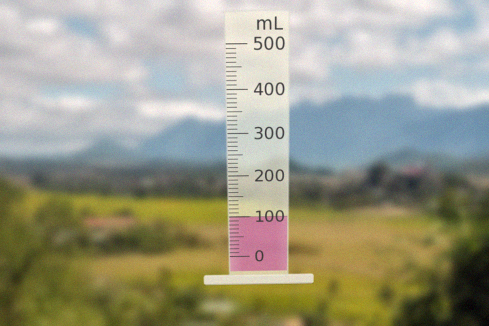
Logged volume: 100 mL
